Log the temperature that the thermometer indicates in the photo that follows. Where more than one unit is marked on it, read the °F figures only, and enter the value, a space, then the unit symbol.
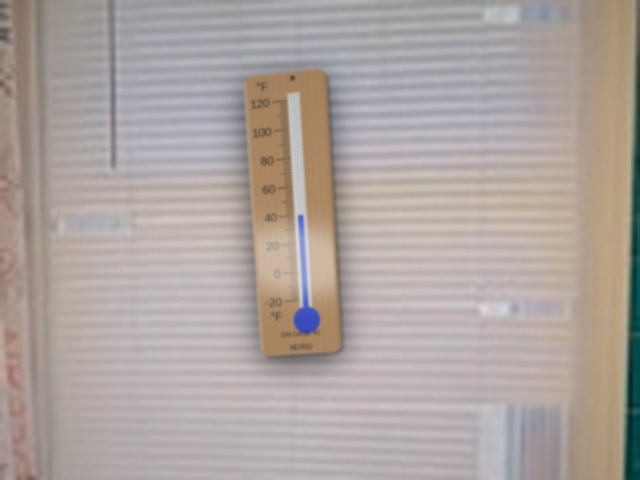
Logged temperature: 40 °F
